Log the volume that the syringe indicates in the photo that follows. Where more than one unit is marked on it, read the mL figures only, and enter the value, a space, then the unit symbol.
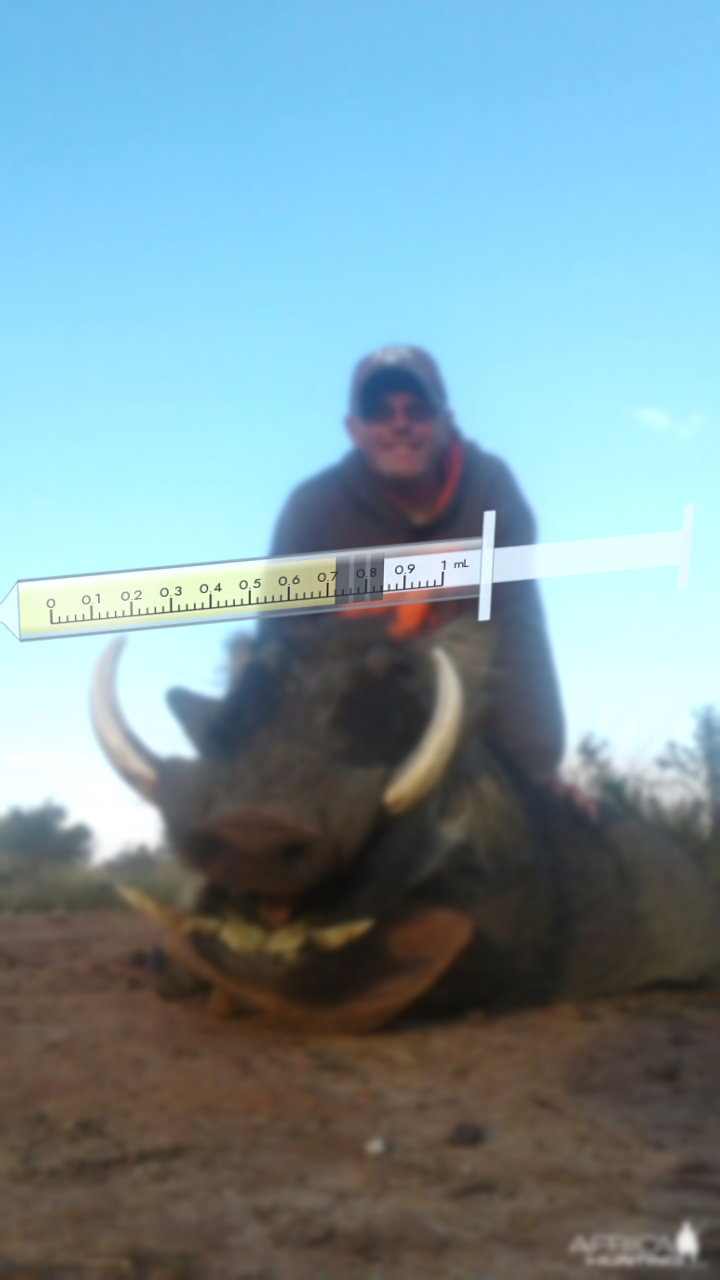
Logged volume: 0.72 mL
